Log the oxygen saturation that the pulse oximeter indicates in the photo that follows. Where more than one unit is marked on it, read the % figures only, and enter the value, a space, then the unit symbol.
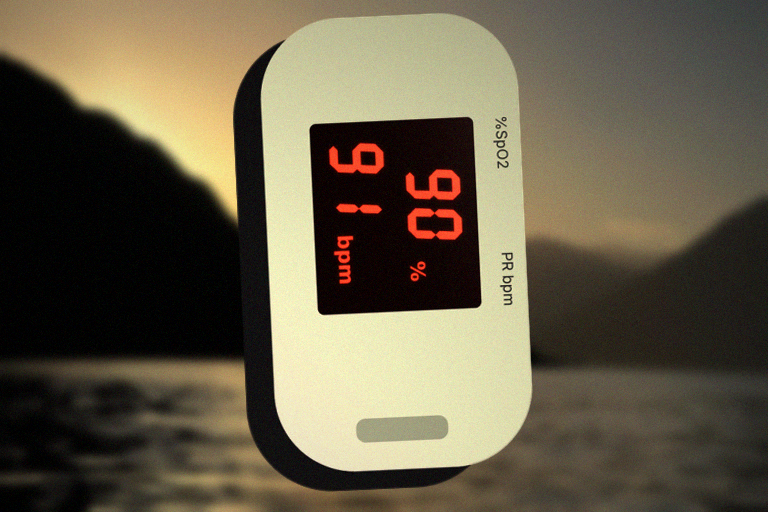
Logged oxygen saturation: 90 %
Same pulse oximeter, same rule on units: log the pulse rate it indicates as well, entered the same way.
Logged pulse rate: 91 bpm
